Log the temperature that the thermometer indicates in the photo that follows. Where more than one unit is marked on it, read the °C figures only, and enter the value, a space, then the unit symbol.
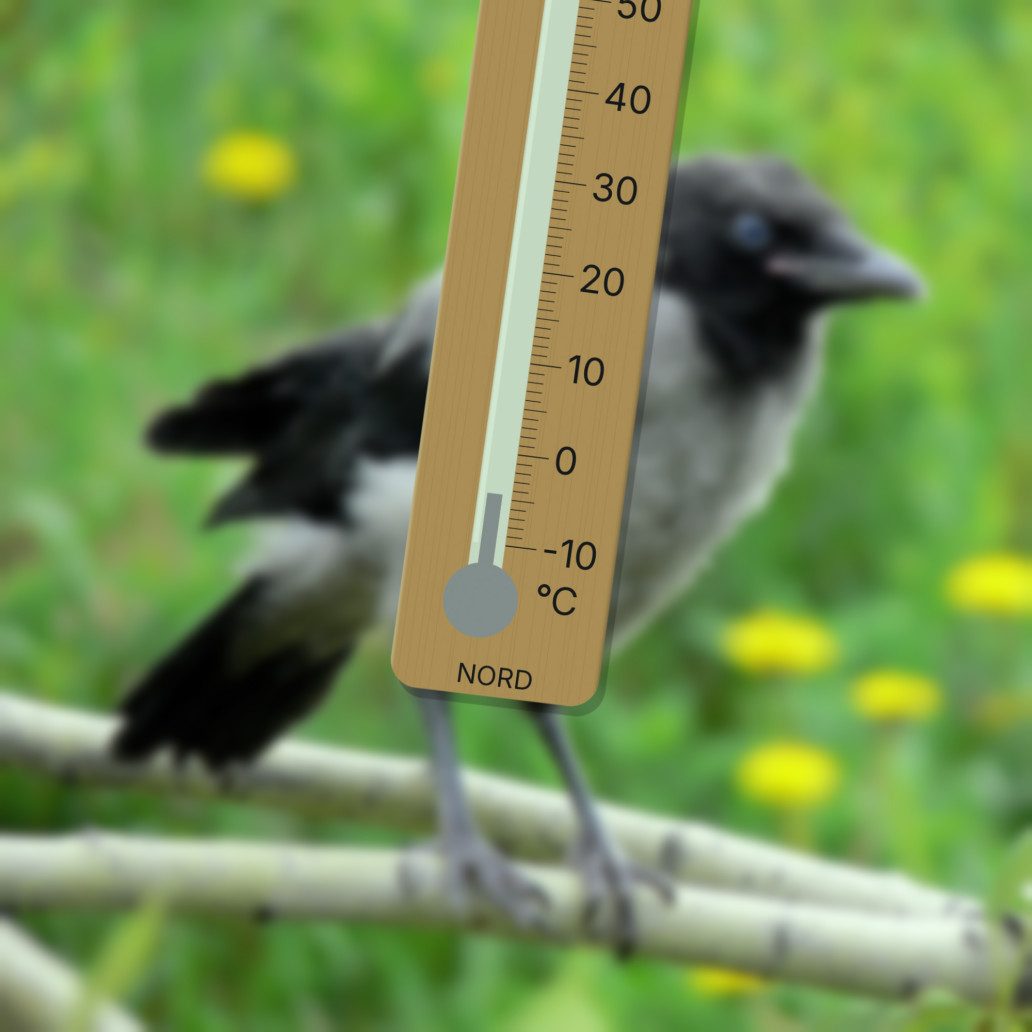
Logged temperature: -4.5 °C
